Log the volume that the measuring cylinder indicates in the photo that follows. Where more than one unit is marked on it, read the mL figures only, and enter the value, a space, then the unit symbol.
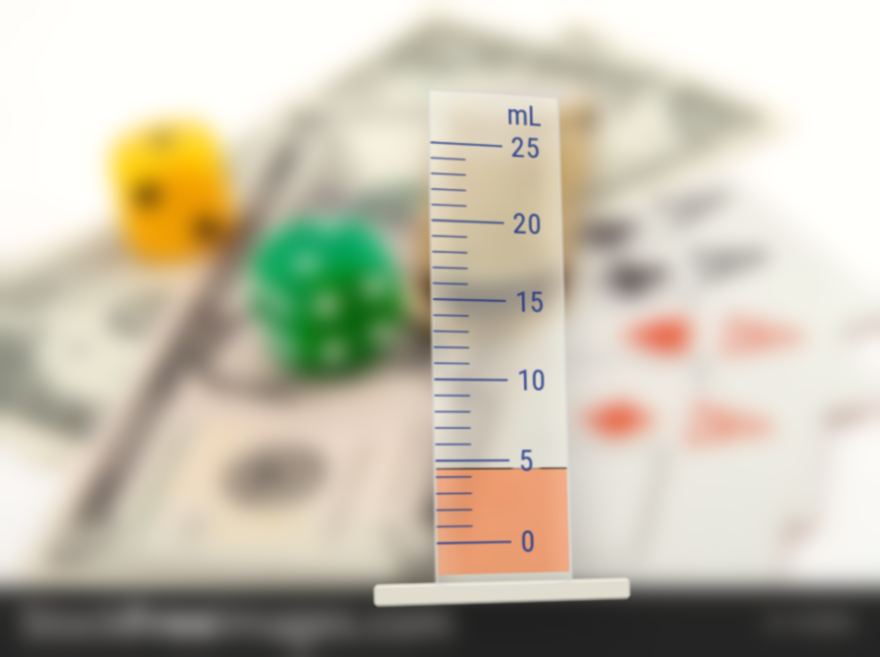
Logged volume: 4.5 mL
